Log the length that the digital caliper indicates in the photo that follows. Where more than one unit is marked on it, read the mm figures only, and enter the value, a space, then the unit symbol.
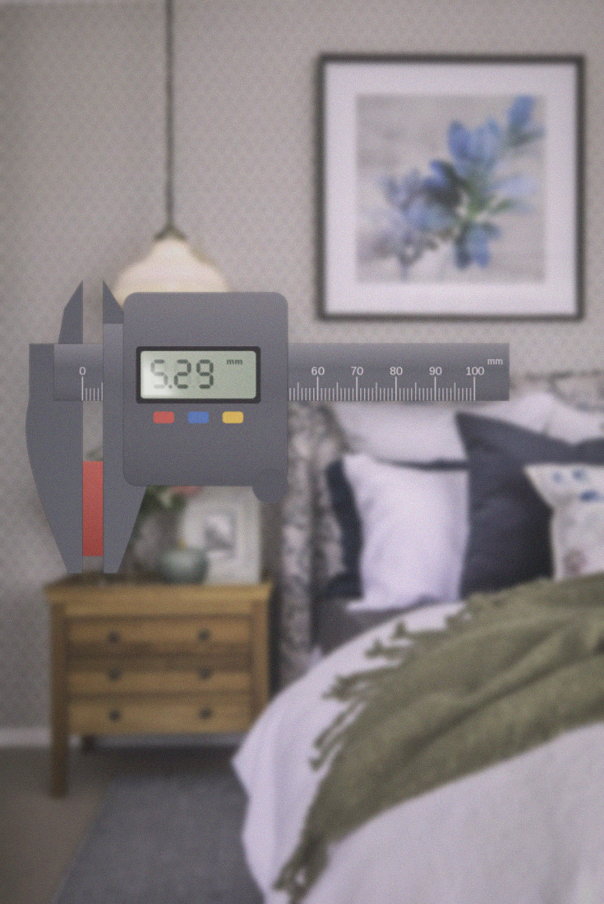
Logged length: 5.29 mm
